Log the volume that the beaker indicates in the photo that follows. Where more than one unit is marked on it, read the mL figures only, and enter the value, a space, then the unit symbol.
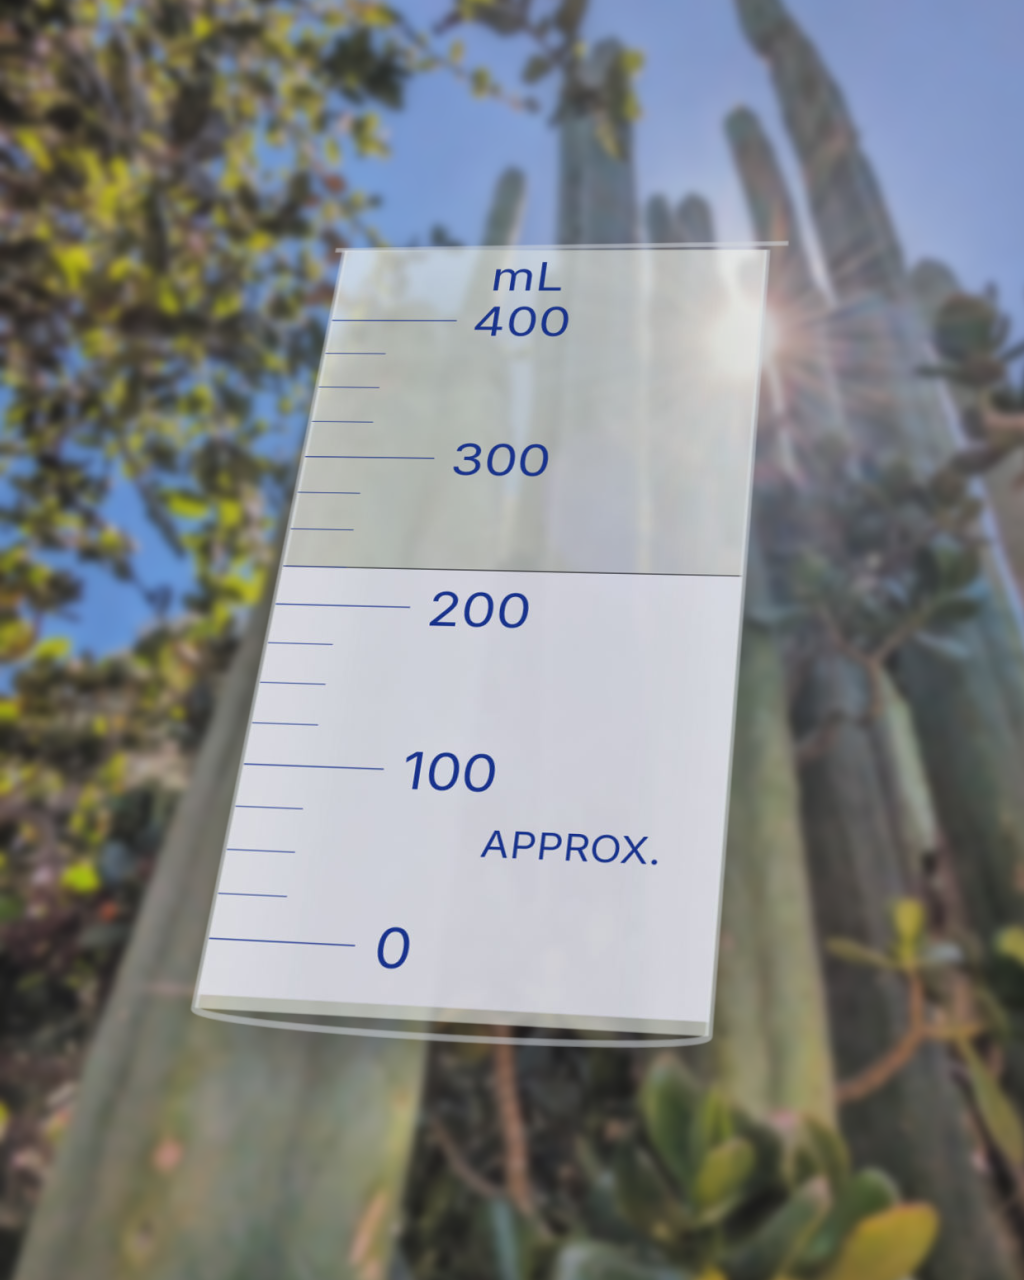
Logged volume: 225 mL
